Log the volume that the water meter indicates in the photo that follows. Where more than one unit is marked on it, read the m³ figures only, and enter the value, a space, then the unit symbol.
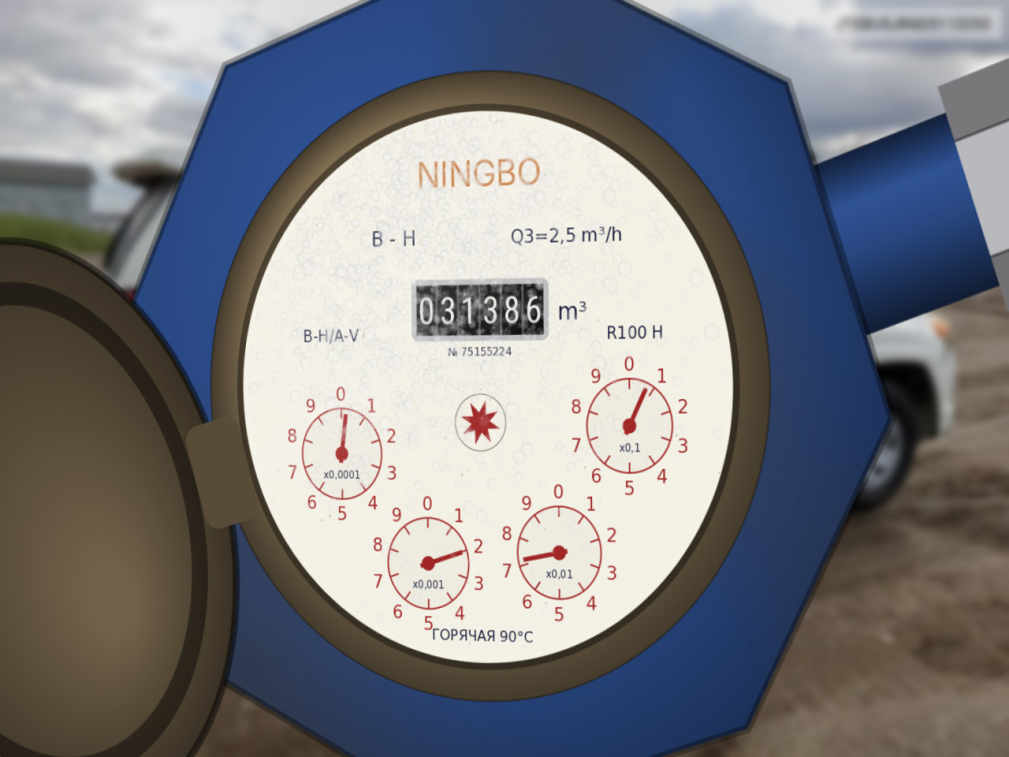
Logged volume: 31386.0720 m³
